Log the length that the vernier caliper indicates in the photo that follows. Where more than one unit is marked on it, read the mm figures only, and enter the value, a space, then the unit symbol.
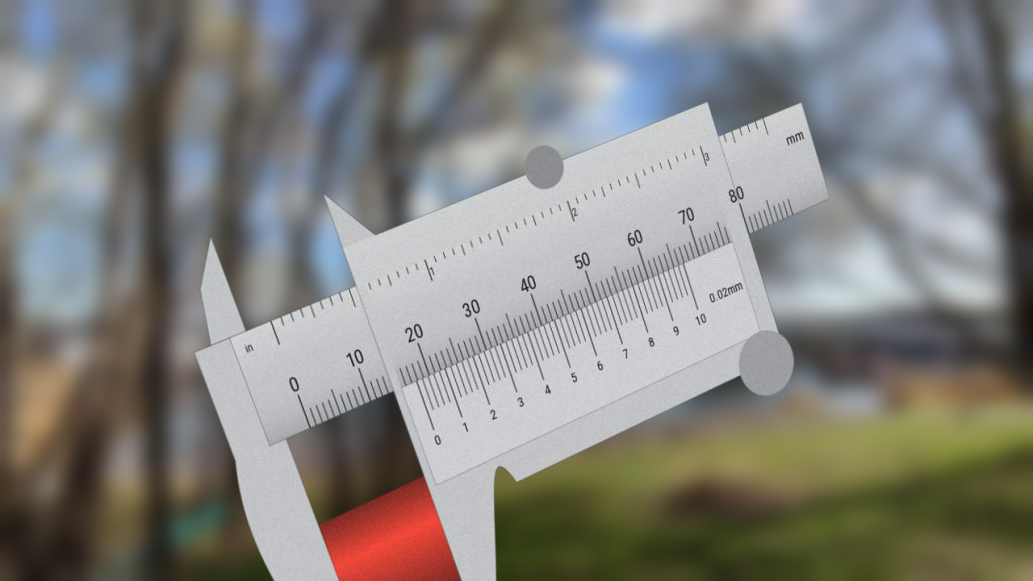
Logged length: 17.8 mm
